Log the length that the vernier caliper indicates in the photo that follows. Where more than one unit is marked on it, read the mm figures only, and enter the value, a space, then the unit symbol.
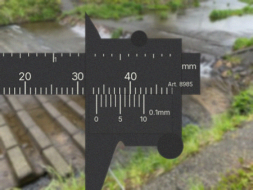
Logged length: 33.6 mm
